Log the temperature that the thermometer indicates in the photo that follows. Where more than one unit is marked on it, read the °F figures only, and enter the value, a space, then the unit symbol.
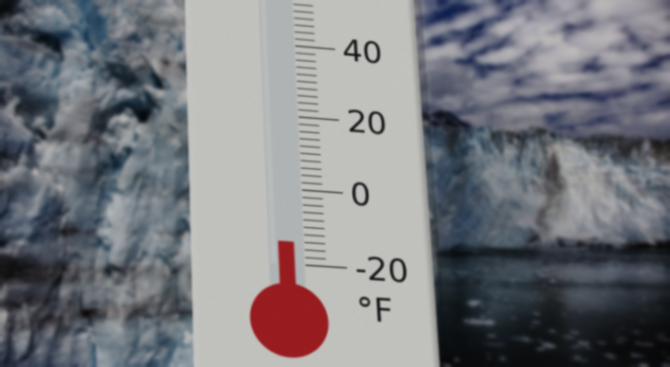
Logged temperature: -14 °F
